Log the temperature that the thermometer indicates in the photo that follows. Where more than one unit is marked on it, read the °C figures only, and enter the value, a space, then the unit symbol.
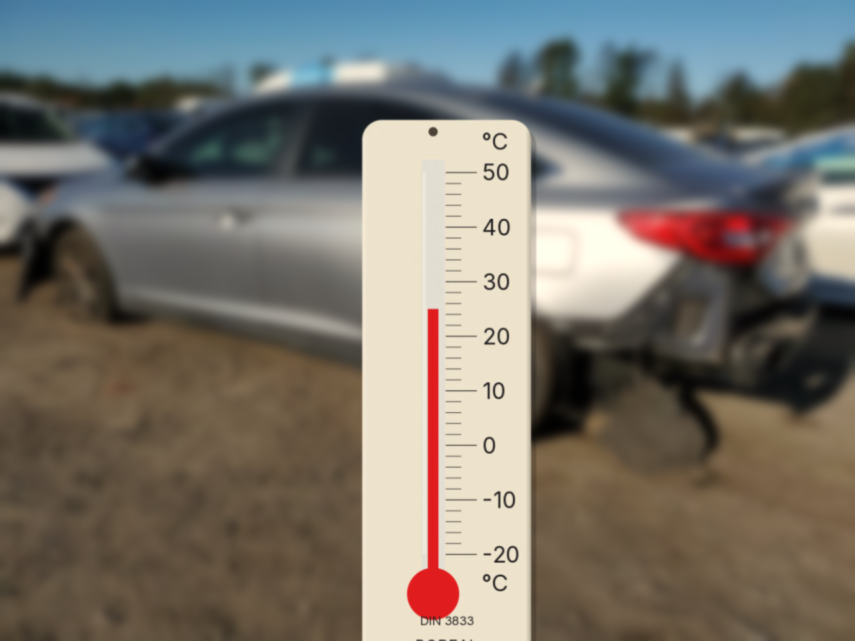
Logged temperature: 25 °C
